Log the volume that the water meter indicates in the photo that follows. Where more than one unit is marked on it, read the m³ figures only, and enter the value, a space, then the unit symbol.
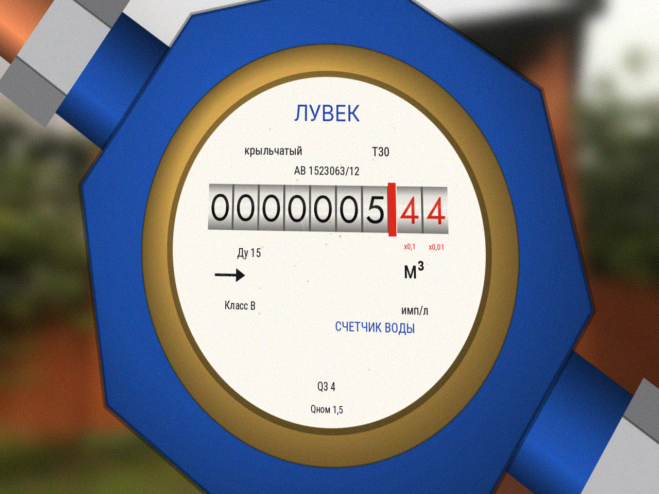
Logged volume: 5.44 m³
